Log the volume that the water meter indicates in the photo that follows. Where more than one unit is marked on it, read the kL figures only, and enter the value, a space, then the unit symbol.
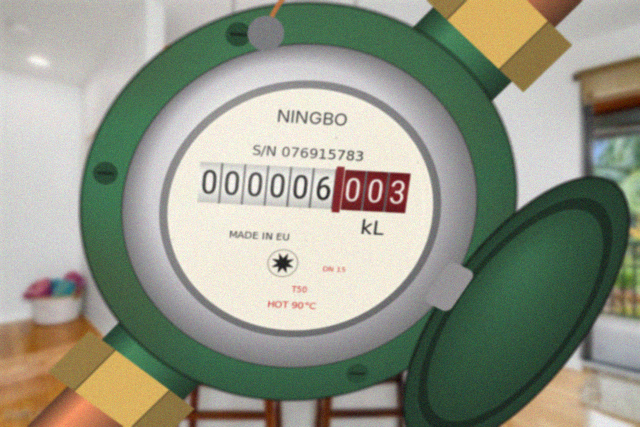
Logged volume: 6.003 kL
